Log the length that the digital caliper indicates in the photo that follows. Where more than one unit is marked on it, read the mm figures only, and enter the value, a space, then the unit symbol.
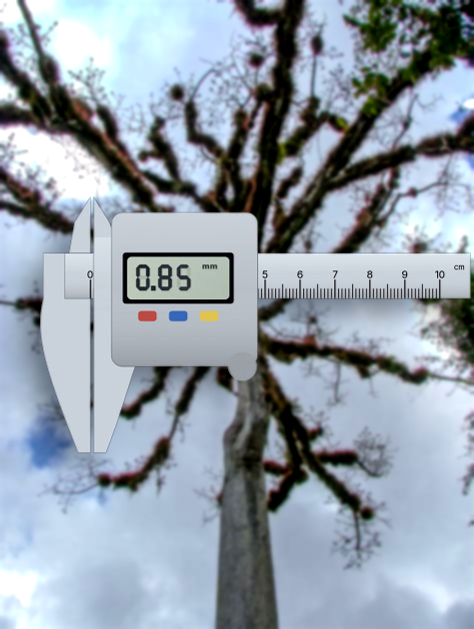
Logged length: 0.85 mm
